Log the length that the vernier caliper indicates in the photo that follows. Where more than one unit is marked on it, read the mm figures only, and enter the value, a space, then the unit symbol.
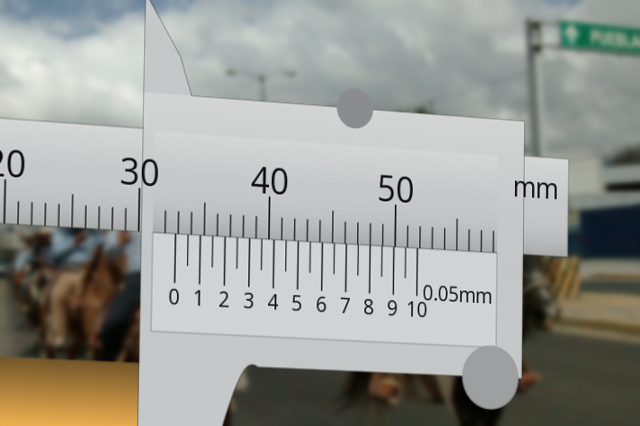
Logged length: 32.8 mm
